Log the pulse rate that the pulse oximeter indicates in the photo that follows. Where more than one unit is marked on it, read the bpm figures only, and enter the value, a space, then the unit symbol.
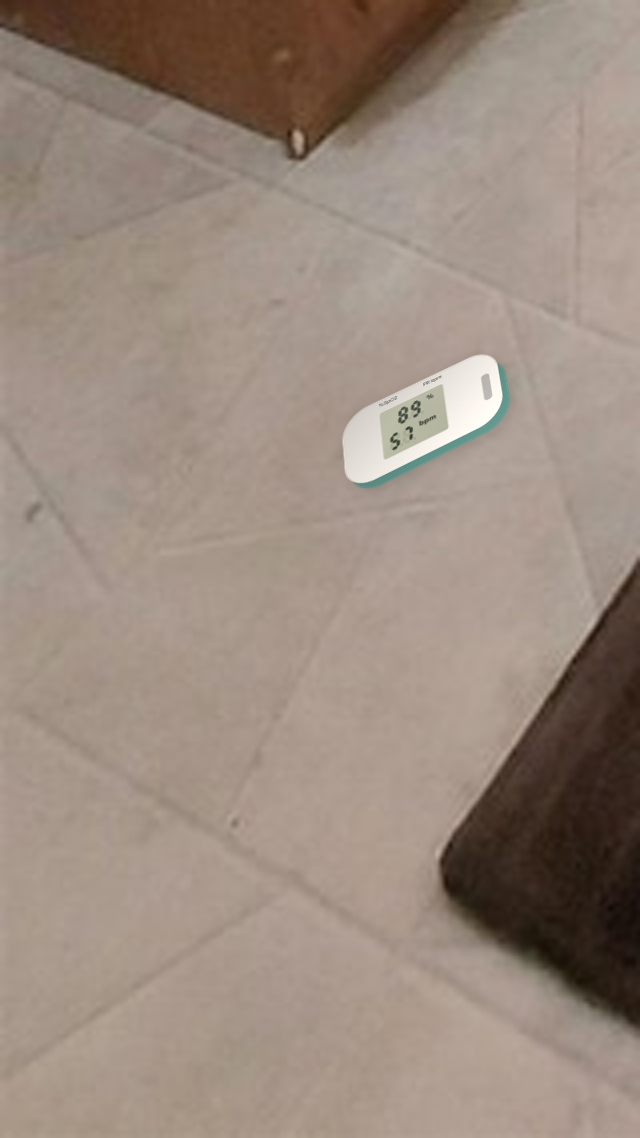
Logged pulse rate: 57 bpm
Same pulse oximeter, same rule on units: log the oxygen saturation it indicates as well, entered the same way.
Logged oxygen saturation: 89 %
